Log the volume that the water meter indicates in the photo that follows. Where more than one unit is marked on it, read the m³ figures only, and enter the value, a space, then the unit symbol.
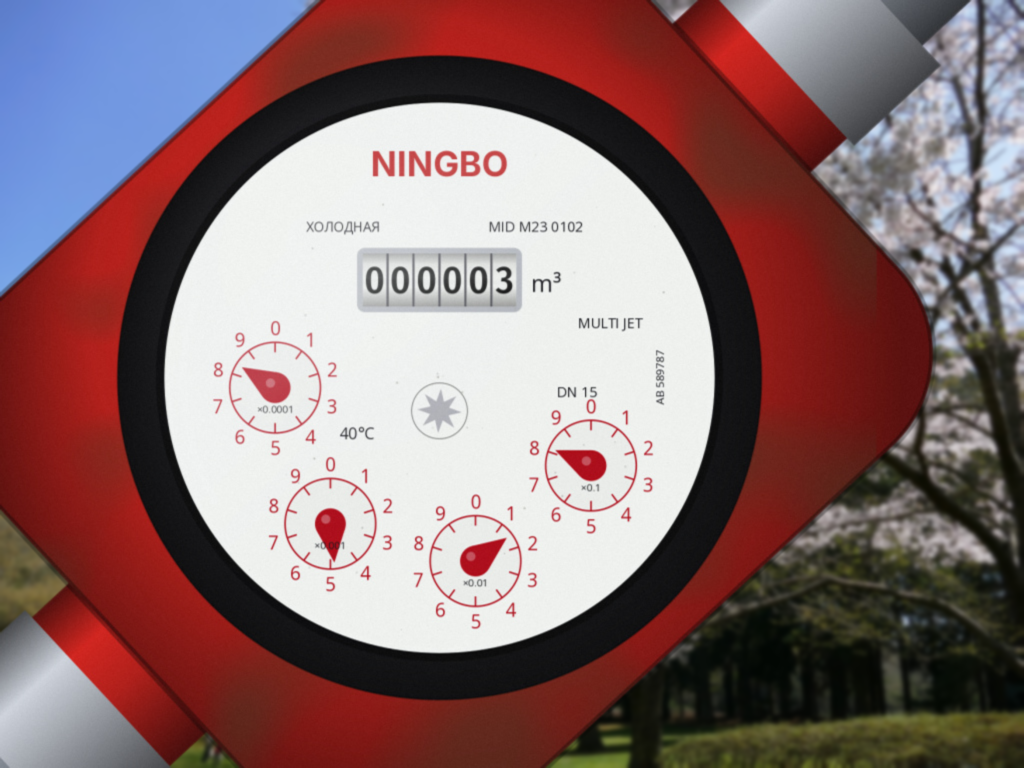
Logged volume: 3.8148 m³
